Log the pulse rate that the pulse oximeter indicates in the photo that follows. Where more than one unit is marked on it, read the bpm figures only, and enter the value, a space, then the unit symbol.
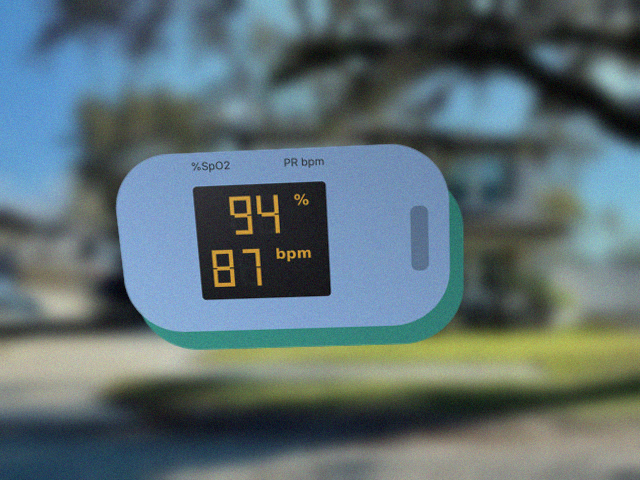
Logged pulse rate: 87 bpm
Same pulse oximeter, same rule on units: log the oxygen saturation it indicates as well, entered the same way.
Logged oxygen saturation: 94 %
